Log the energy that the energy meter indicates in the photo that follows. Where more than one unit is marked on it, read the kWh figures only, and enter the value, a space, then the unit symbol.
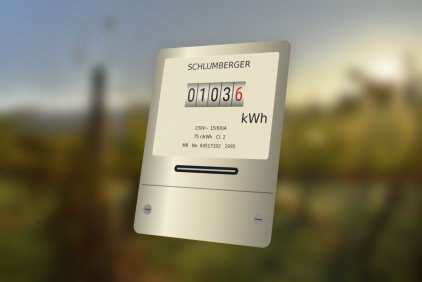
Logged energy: 103.6 kWh
